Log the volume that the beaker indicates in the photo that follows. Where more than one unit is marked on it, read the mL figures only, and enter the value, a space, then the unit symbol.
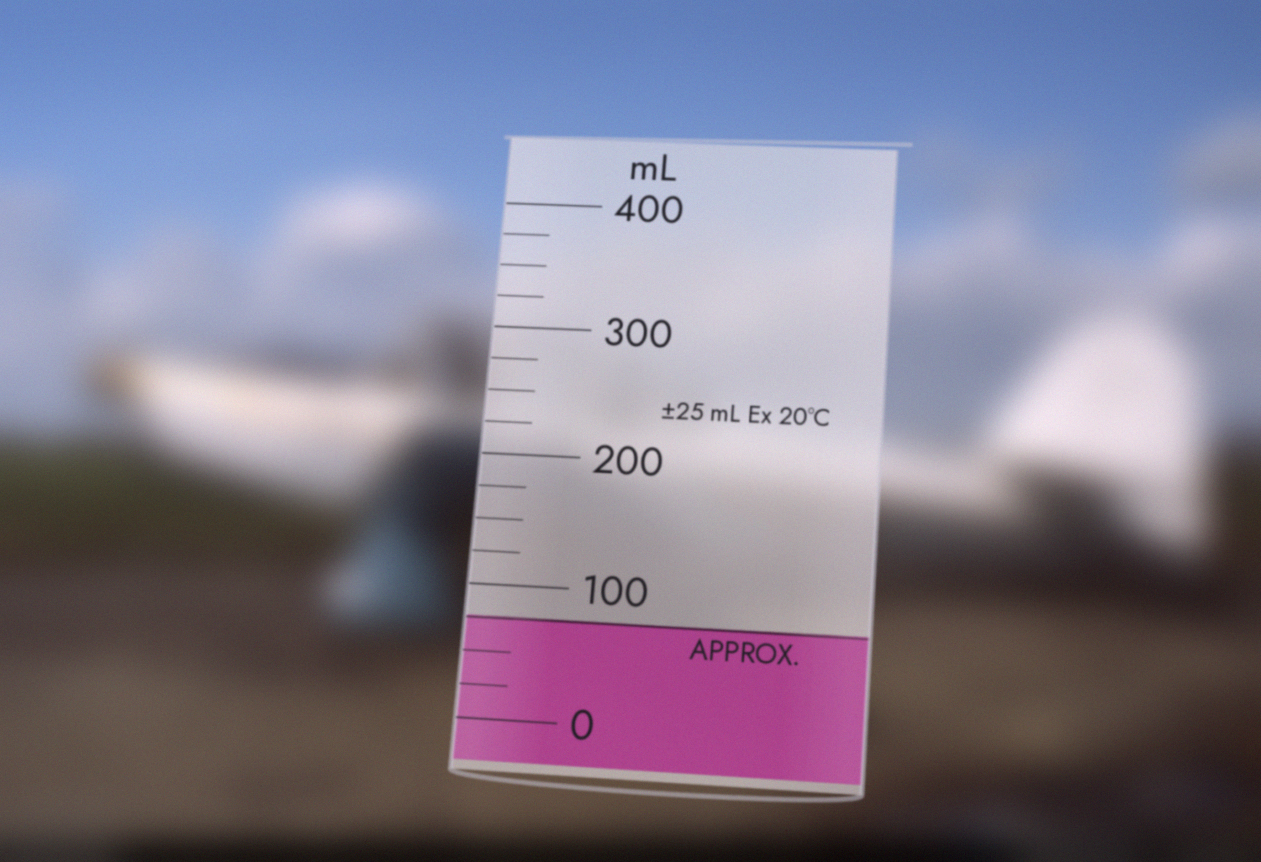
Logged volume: 75 mL
